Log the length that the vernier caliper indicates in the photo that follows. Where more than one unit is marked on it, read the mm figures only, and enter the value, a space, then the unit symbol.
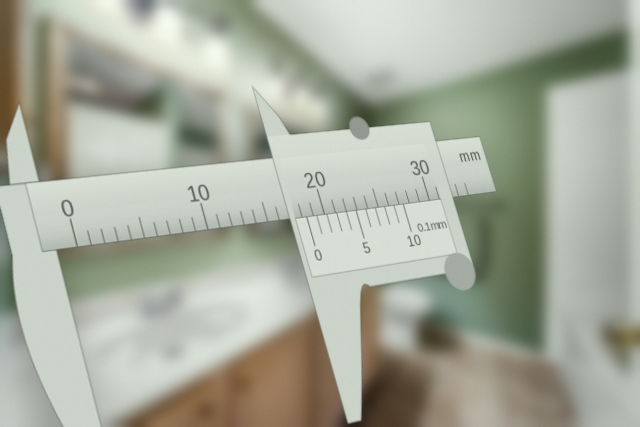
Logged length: 18.4 mm
